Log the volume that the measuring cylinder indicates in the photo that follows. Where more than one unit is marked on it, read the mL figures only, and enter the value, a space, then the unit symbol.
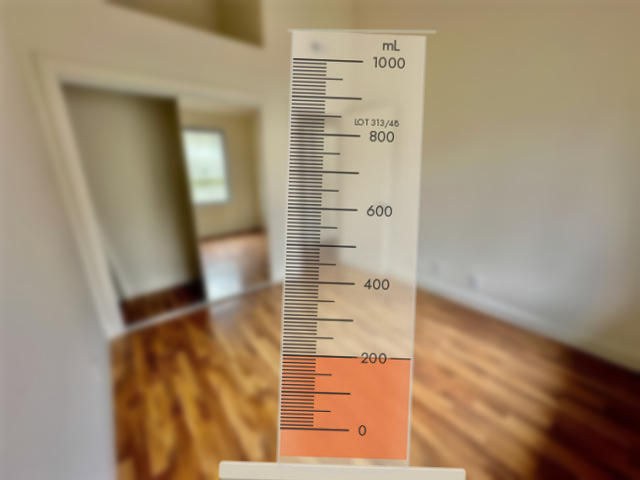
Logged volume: 200 mL
